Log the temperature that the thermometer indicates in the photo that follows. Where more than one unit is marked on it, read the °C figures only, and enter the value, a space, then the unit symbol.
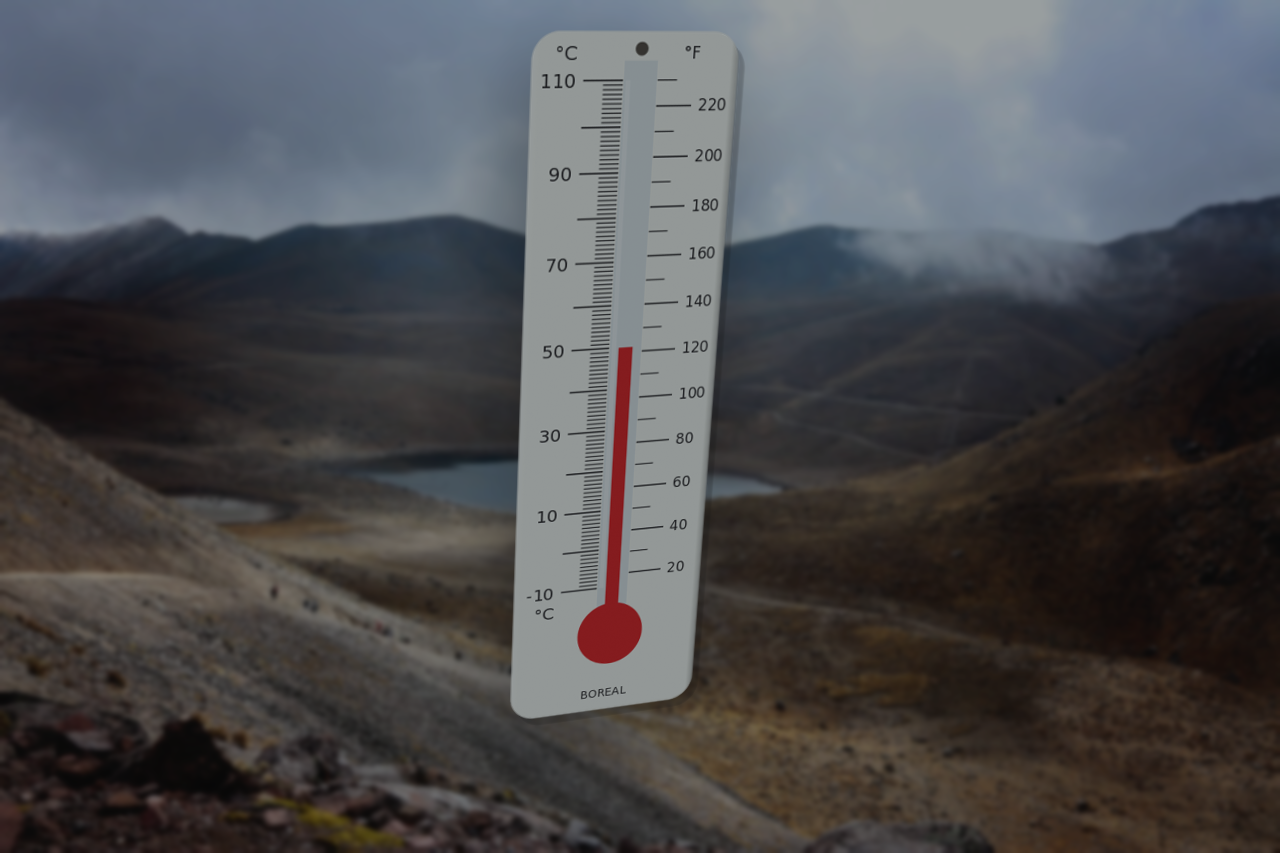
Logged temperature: 50 °C
